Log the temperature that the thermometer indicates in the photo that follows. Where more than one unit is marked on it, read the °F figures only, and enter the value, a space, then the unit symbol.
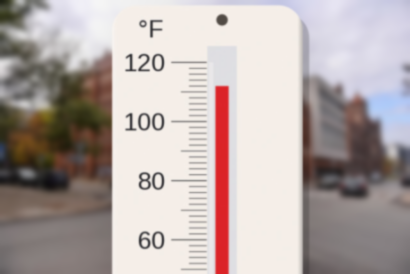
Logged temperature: 112 °F
